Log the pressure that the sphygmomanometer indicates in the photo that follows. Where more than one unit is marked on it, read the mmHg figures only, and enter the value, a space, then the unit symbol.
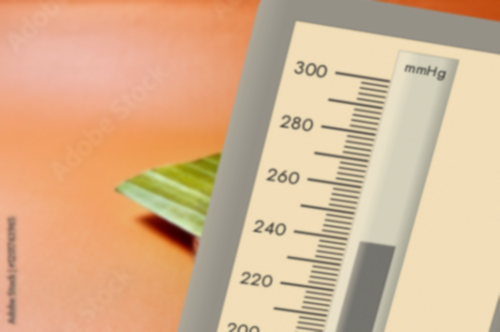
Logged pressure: 240 mmHg
